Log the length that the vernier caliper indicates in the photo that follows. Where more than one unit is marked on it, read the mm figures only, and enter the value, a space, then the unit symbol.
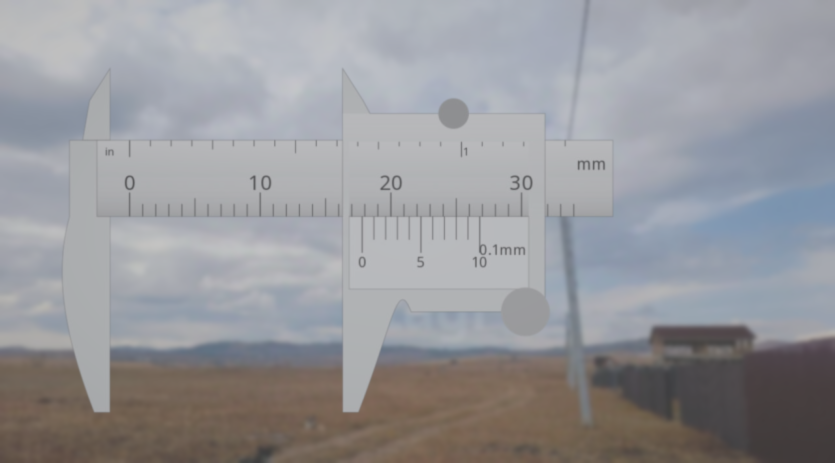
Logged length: 17.8 mm
